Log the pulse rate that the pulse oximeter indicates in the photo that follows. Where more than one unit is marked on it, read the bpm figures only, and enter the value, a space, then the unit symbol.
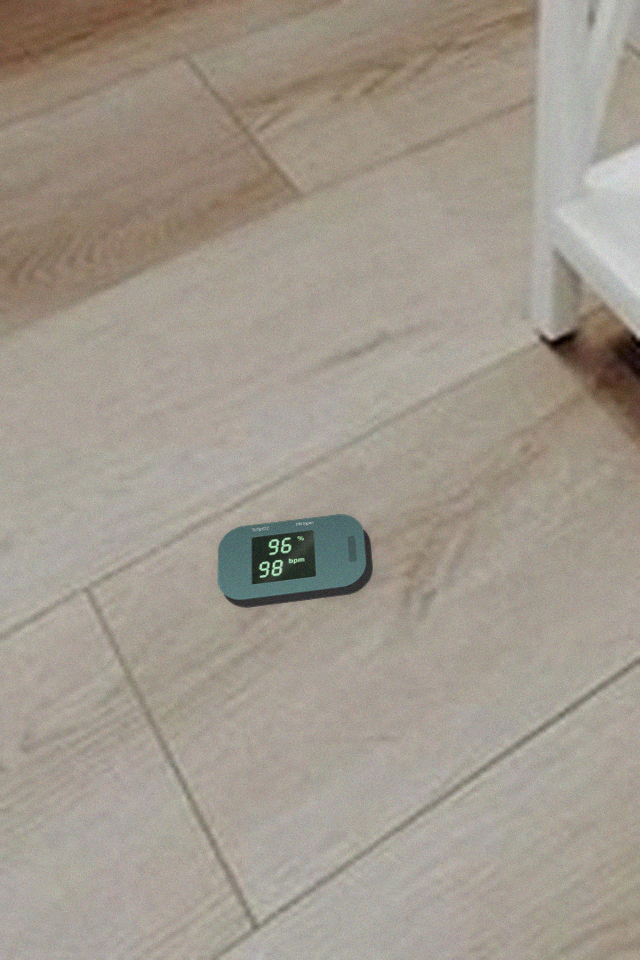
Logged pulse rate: 98 bpm
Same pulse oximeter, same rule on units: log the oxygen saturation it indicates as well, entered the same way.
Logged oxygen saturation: 96 %
